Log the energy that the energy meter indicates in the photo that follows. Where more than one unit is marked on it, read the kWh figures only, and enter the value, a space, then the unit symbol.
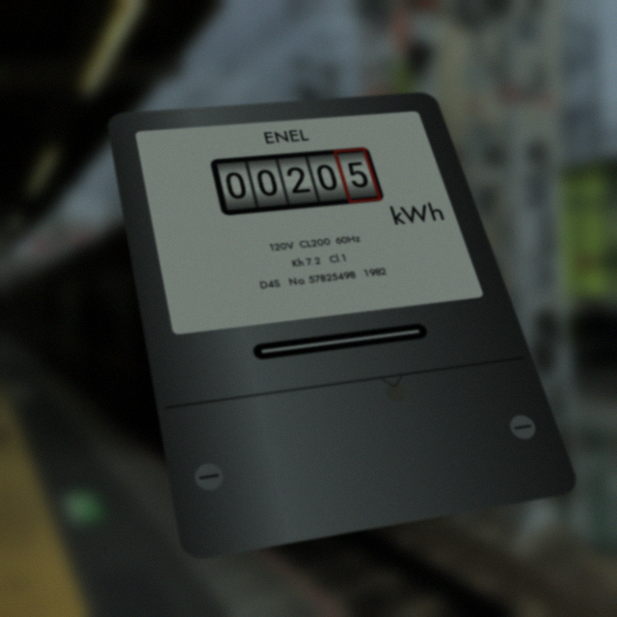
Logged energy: 20.5 kWh
